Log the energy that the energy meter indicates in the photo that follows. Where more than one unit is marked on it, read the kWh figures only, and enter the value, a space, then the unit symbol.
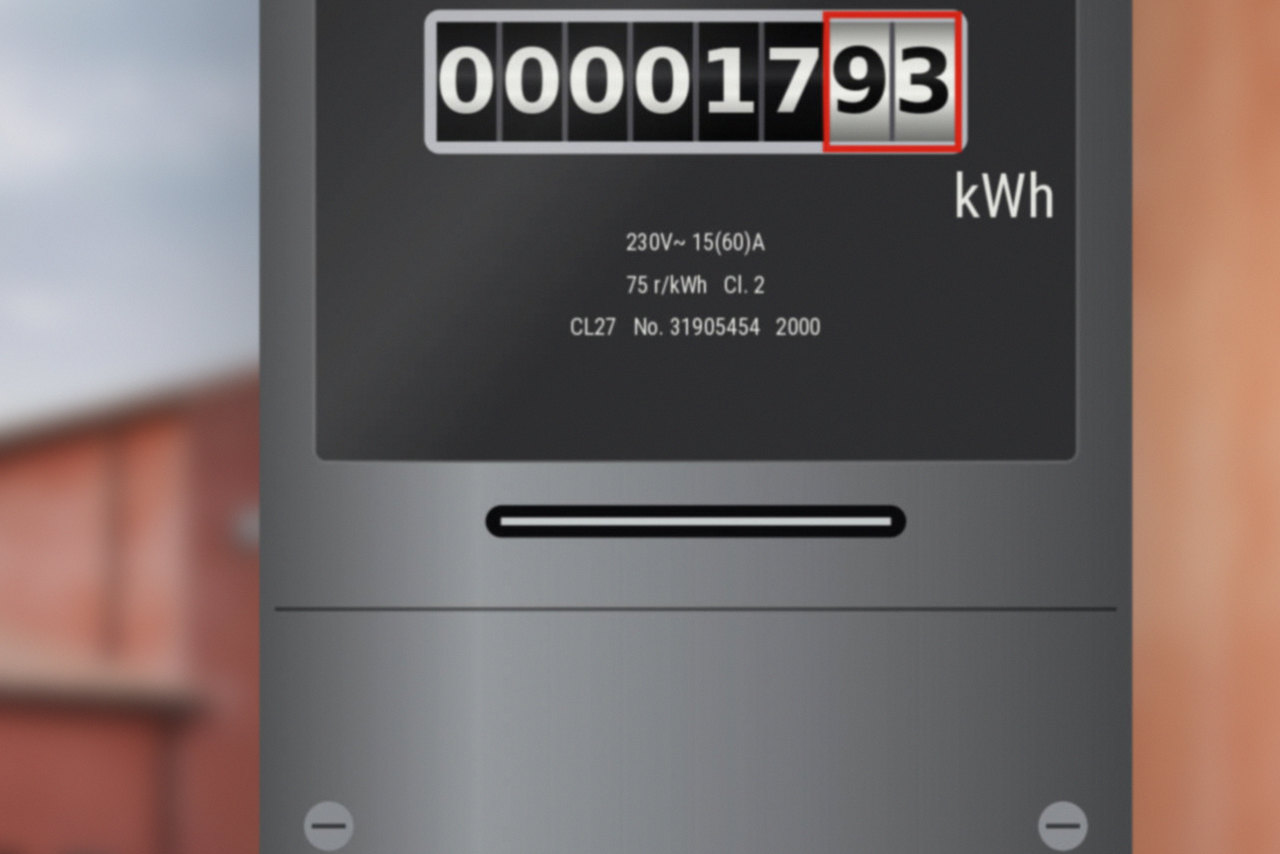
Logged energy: 17.93 kWh
